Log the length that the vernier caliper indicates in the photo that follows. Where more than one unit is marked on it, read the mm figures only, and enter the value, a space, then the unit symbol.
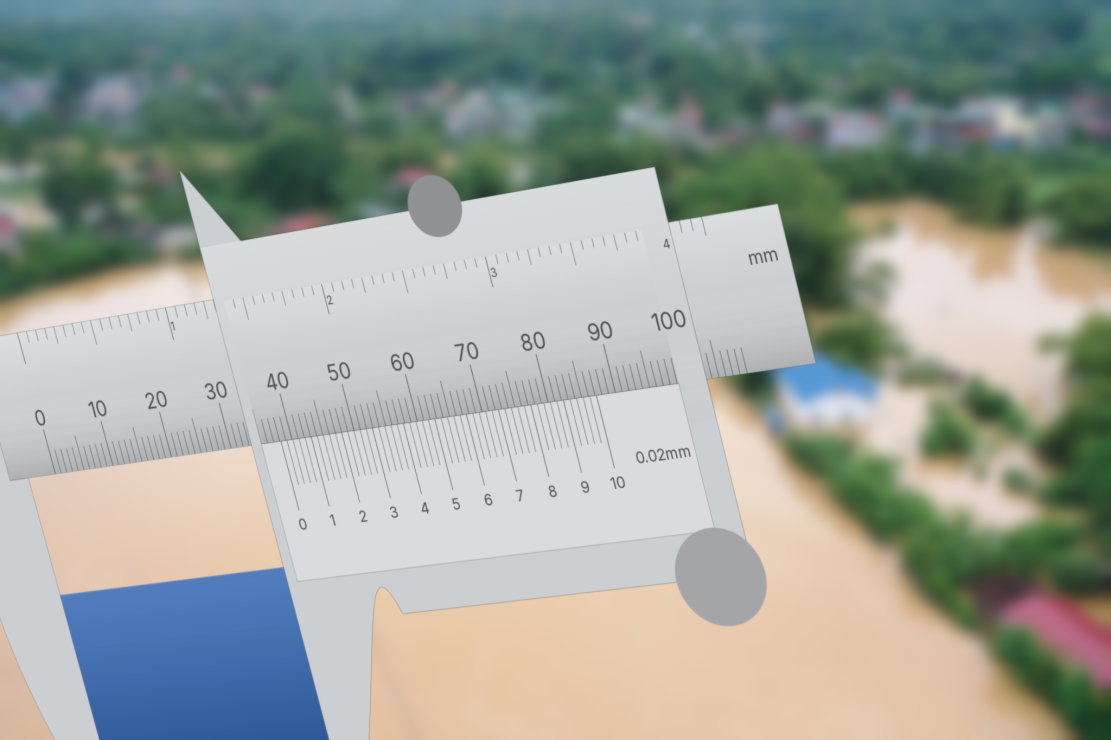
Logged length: 38.2 mm
